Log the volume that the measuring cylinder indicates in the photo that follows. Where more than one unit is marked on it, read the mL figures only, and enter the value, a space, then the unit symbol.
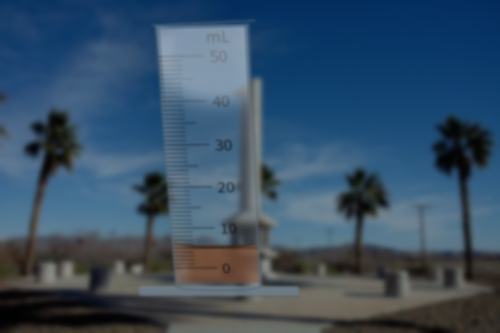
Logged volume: 5 mL
